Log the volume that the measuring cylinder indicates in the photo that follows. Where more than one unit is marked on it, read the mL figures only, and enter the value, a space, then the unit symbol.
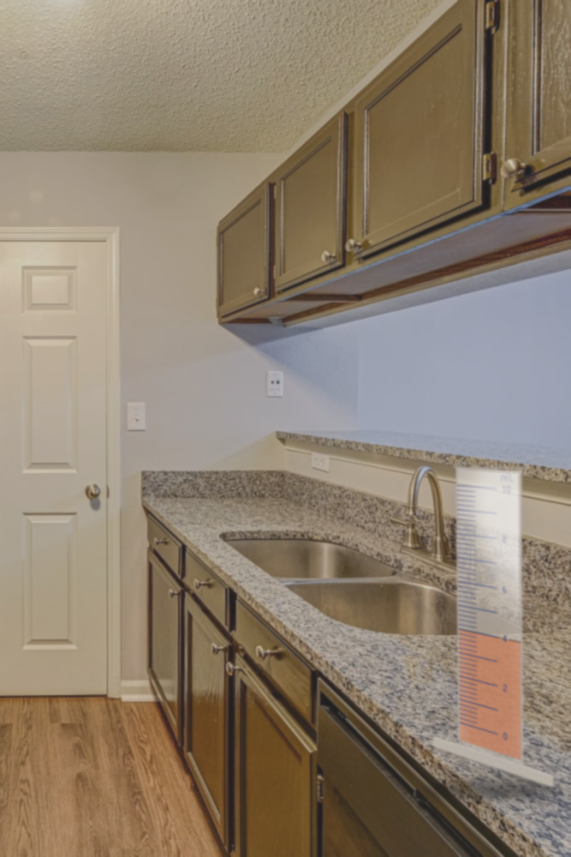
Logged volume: 4 mL
